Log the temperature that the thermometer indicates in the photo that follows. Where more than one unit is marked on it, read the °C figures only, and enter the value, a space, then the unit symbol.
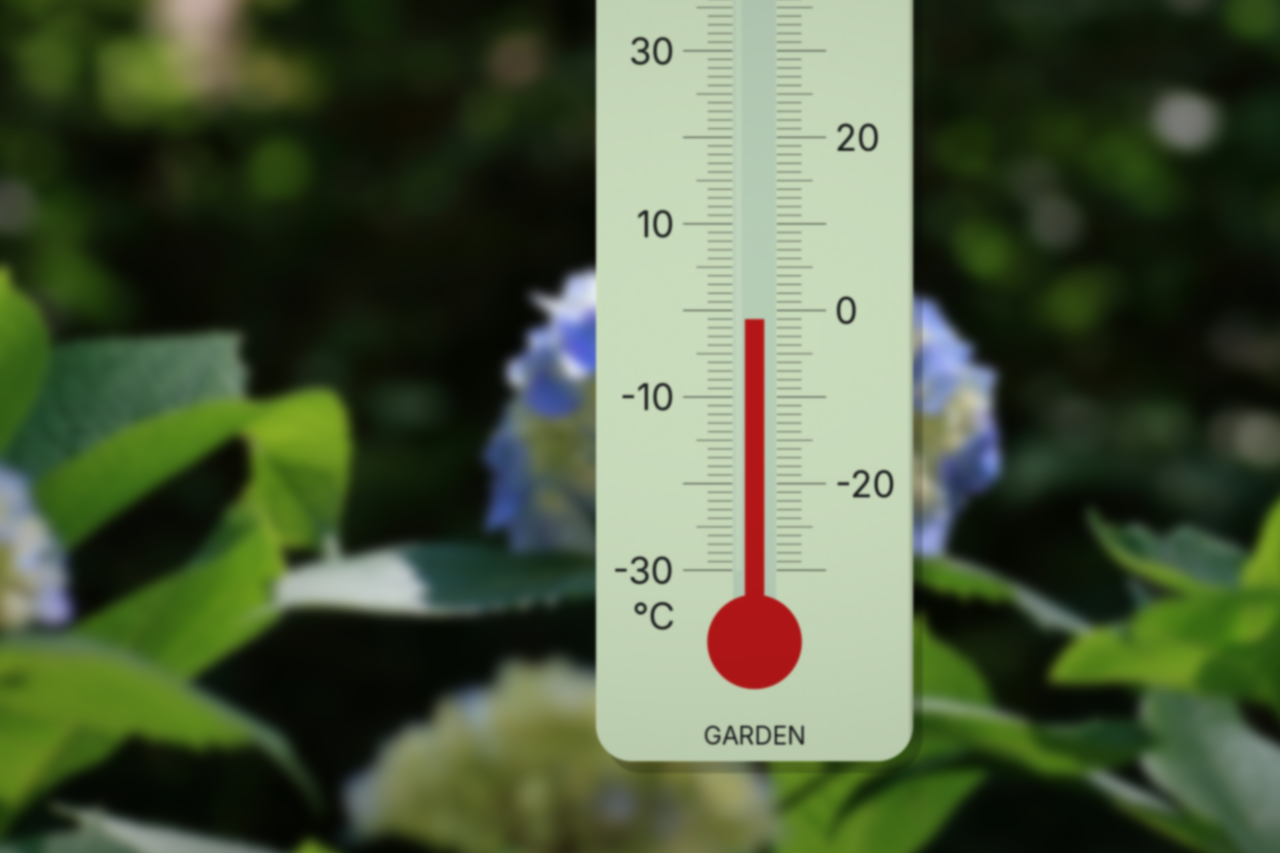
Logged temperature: -1 °C
